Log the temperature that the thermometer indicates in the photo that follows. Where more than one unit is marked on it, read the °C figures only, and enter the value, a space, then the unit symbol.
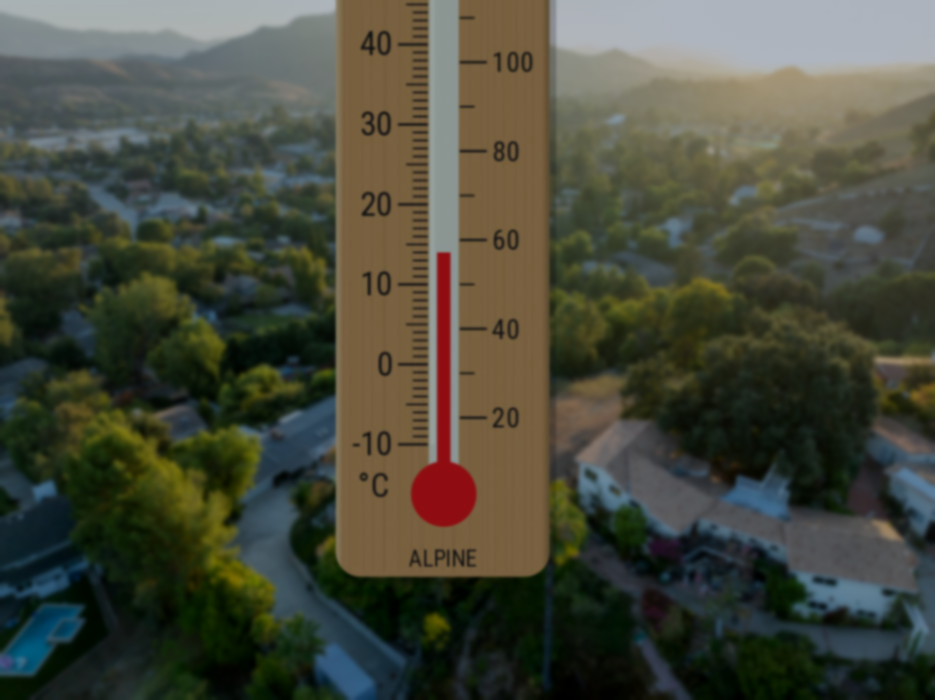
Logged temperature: 14 °C
